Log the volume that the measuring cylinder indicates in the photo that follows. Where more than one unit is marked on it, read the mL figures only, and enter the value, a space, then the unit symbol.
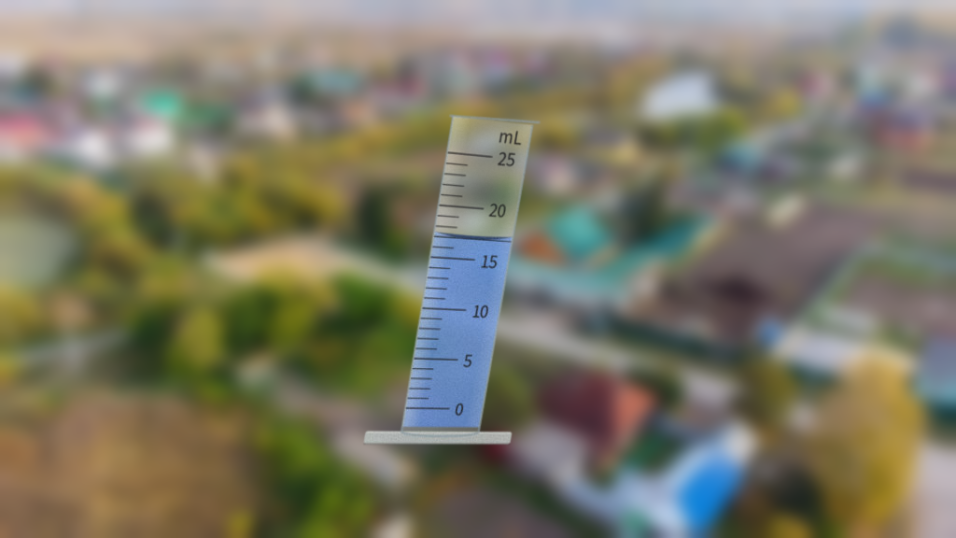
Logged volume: 17 mL
